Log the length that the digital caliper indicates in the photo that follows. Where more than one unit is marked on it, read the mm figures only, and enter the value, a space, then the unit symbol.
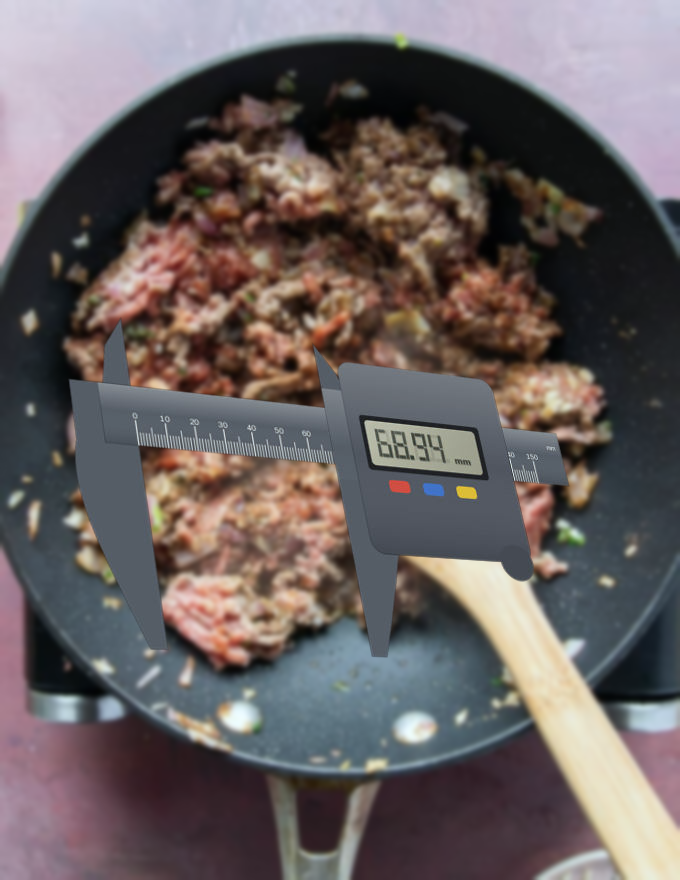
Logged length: 68.94 mm
